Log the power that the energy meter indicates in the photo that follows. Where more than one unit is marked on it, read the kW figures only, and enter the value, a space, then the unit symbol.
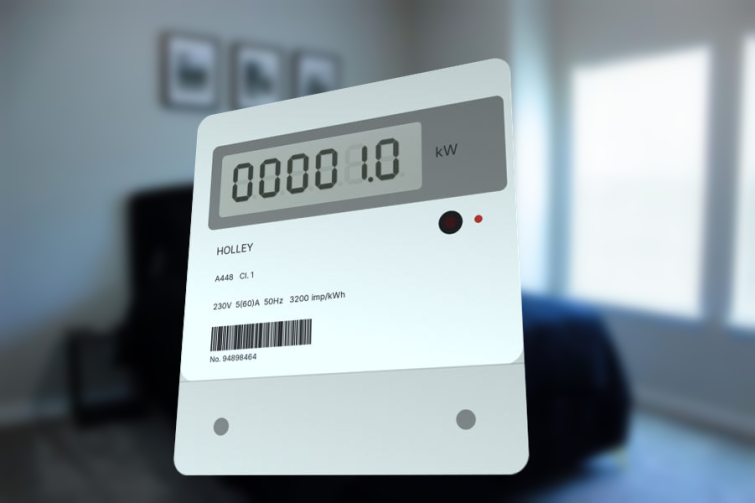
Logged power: 1.0 kW
